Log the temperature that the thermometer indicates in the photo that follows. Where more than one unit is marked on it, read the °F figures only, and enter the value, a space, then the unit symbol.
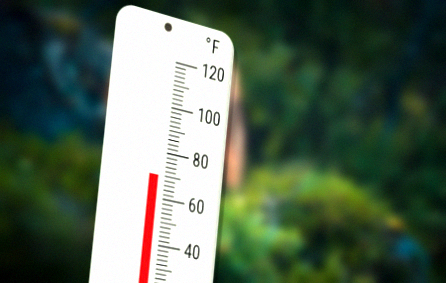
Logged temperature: 70 °F
